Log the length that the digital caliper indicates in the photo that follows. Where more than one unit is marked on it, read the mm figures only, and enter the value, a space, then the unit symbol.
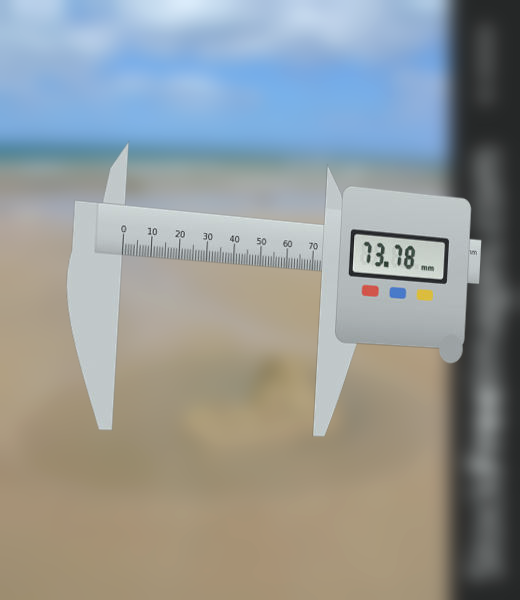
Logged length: 73.78 mm
